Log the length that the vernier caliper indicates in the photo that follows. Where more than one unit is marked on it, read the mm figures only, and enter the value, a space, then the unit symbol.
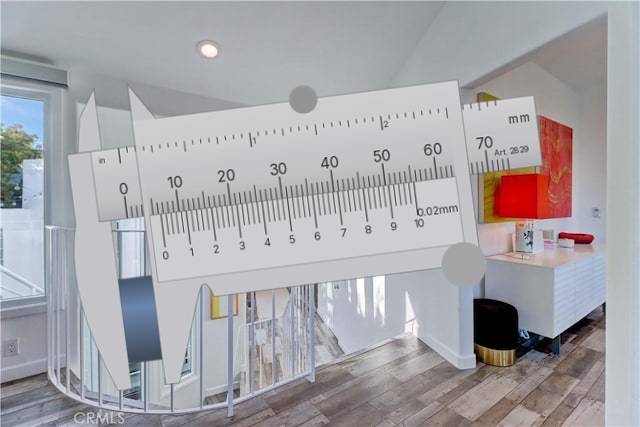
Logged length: 6.5 mm
